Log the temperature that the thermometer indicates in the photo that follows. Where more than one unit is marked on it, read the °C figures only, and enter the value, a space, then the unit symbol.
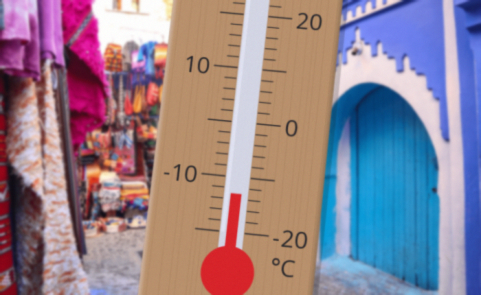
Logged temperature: -13 °C
